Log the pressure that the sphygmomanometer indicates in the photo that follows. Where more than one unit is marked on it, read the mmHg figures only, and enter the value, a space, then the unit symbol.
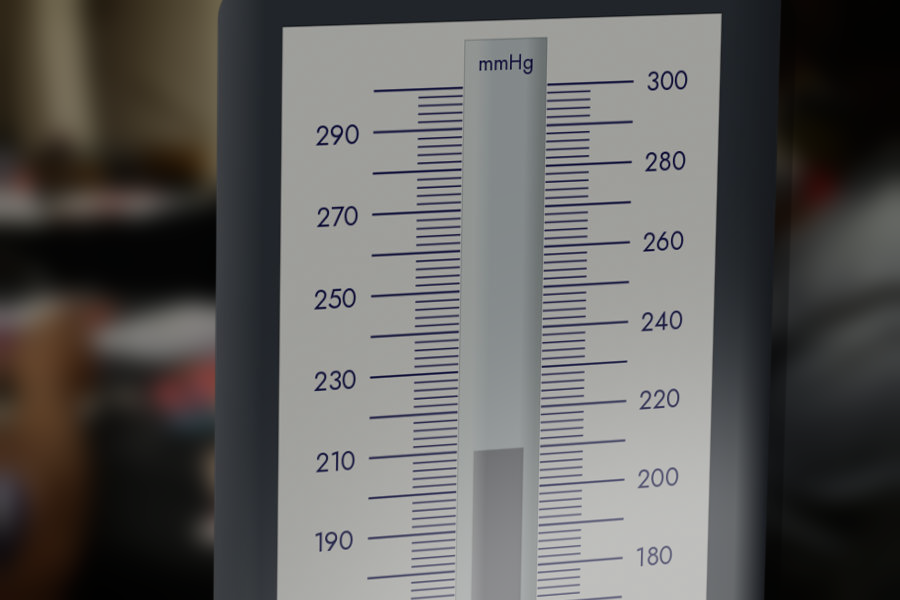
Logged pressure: 210 mmHg
